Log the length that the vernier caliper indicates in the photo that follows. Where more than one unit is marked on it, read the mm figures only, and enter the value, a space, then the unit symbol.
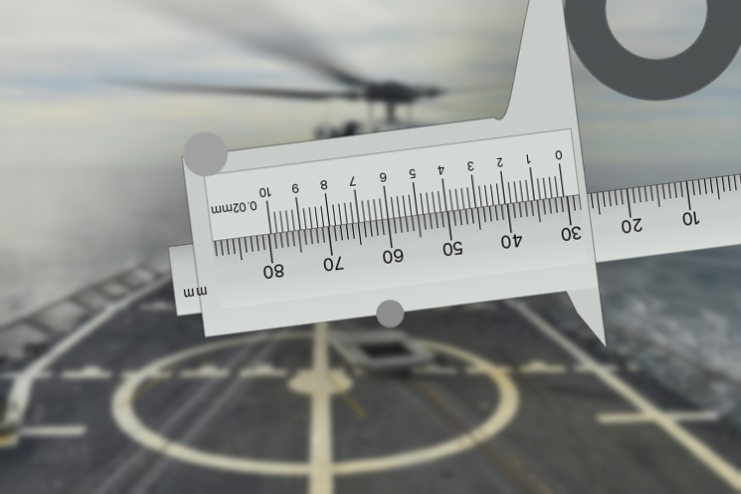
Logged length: 30.6 mm
